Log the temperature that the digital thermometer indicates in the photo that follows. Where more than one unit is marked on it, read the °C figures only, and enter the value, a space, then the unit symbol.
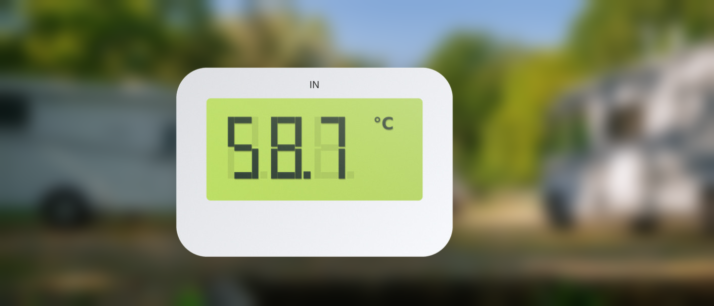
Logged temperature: 58.7 °C
